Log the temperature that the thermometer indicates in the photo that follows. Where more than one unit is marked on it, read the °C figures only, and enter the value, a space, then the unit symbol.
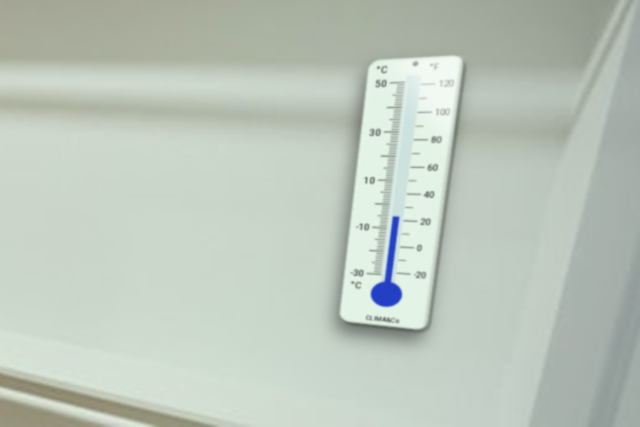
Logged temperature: -5 °C
